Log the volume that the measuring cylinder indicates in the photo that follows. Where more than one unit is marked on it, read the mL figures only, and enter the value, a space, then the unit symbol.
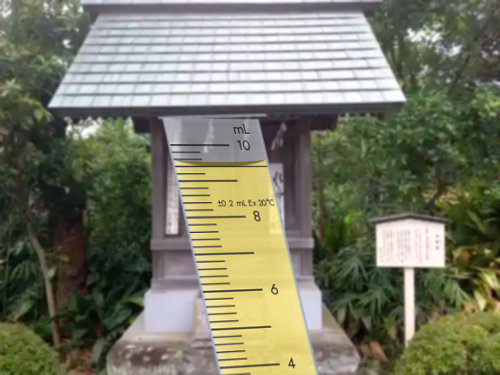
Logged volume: 9.4 mL
